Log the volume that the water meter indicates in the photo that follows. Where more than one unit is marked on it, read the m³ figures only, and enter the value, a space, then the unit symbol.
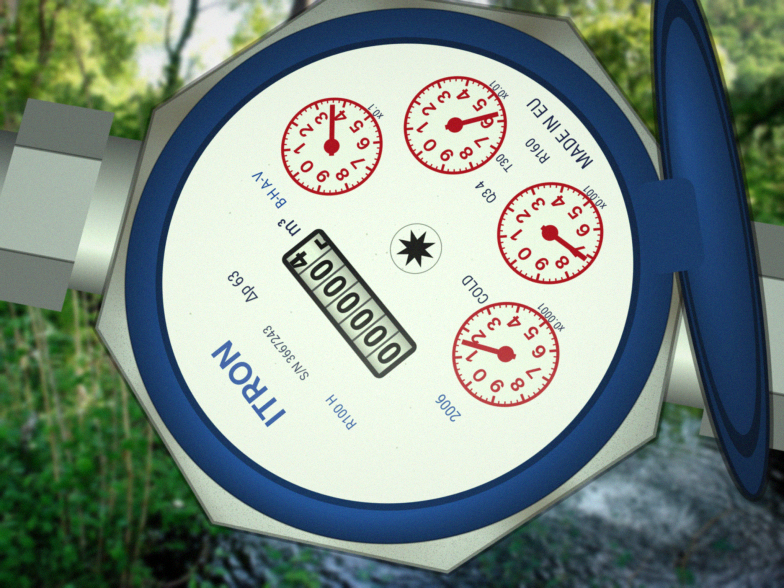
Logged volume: 4.3571 m³
